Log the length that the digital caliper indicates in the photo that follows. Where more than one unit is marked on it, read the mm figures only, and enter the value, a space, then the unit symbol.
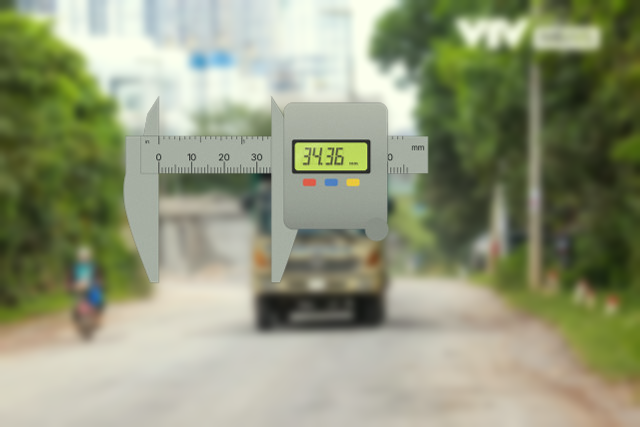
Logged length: 34.36 mm
